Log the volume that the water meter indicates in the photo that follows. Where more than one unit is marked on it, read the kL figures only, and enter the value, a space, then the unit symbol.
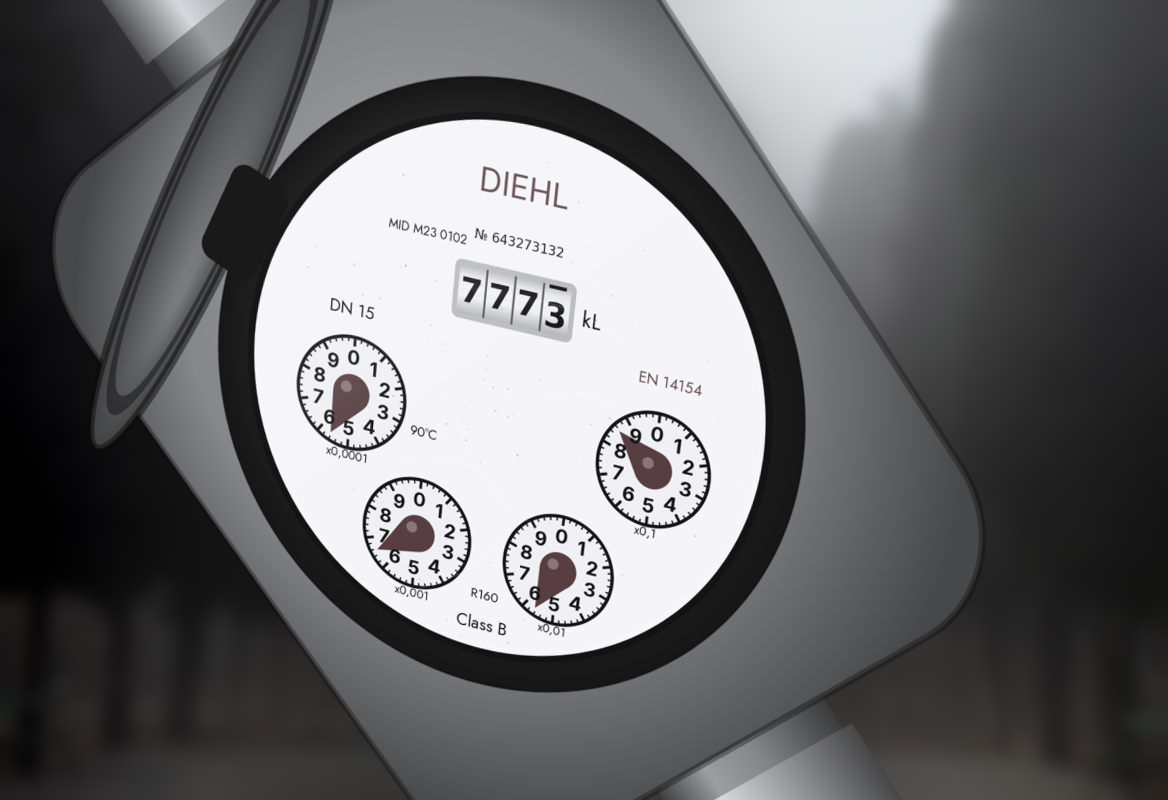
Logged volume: 7772.8565 kL
